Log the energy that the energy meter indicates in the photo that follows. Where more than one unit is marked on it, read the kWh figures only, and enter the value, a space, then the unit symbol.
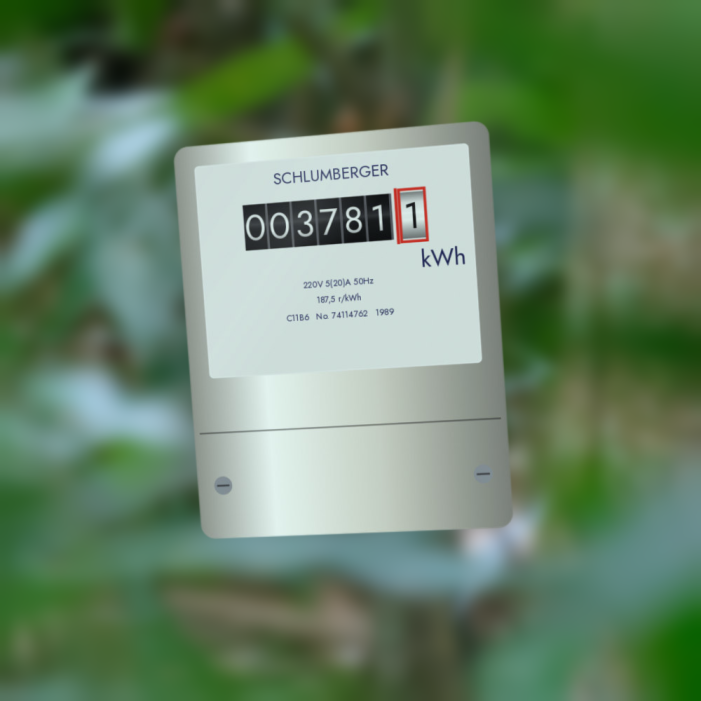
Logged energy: 3781.1 kWh
